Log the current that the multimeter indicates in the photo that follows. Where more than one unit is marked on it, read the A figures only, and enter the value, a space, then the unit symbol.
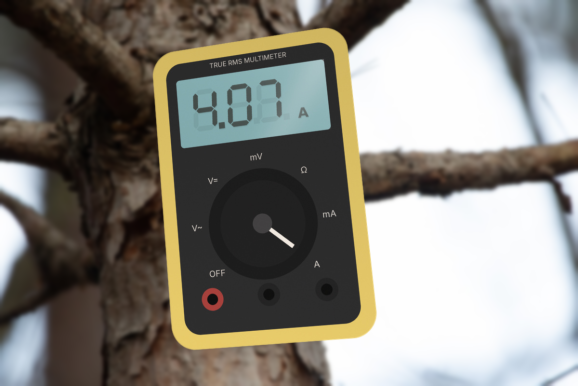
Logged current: 4.07 A
